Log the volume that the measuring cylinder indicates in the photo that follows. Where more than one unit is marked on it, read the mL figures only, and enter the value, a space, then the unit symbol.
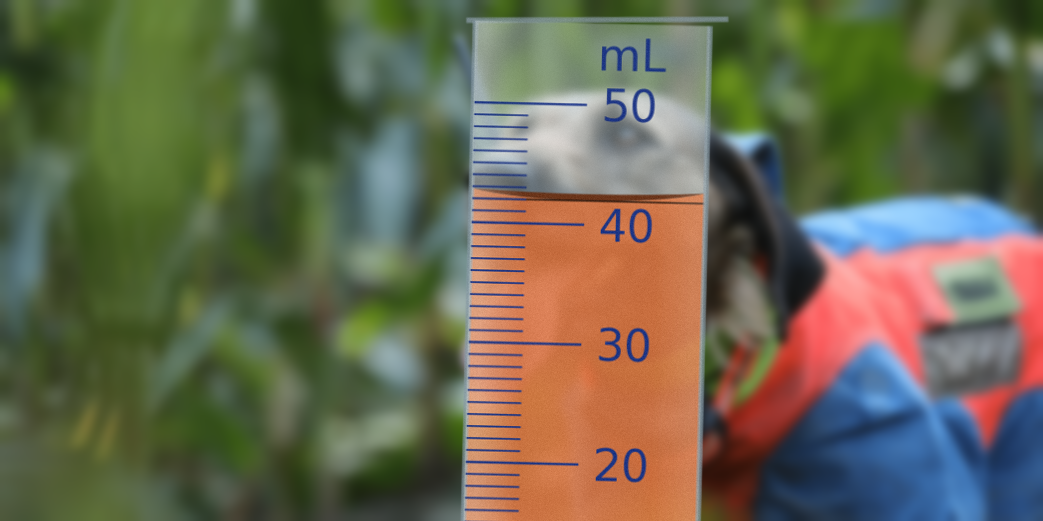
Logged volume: 42 mL
